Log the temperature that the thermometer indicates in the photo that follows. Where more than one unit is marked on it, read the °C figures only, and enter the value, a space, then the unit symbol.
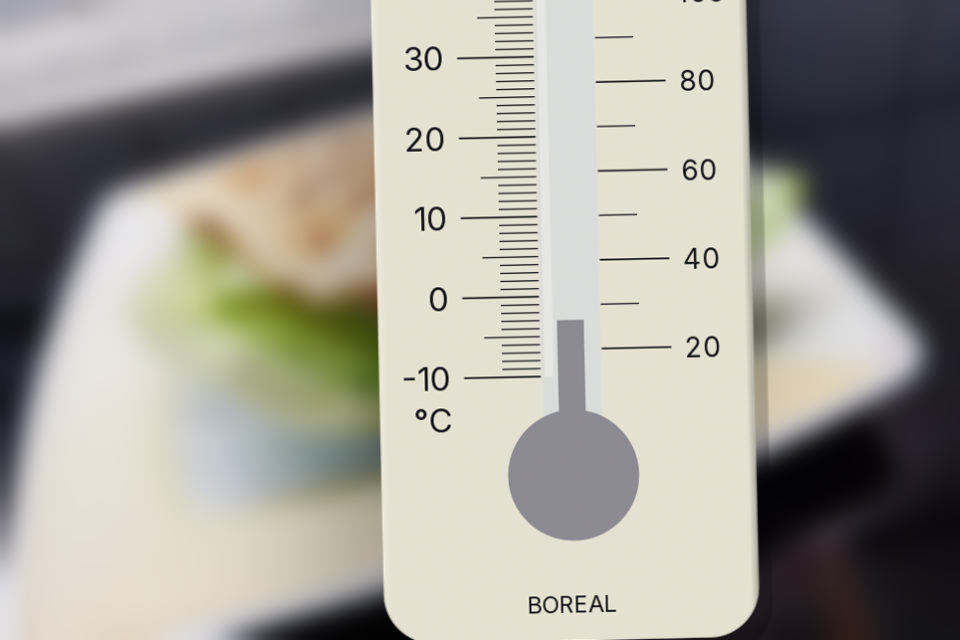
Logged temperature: -3 °C
